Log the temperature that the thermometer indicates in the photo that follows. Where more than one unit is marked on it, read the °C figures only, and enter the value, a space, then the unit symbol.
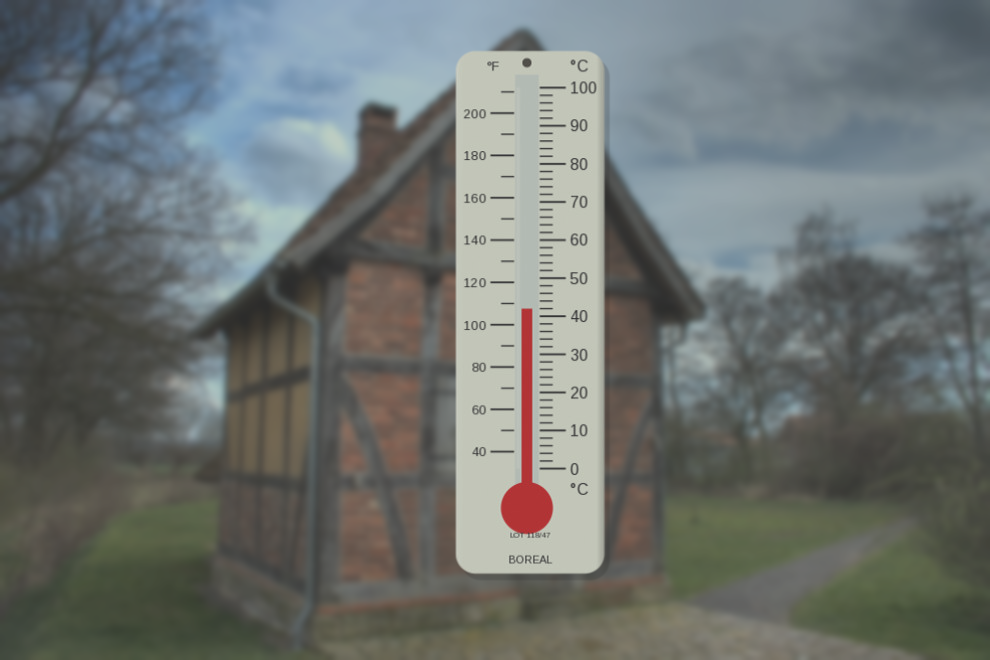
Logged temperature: 42 °C
